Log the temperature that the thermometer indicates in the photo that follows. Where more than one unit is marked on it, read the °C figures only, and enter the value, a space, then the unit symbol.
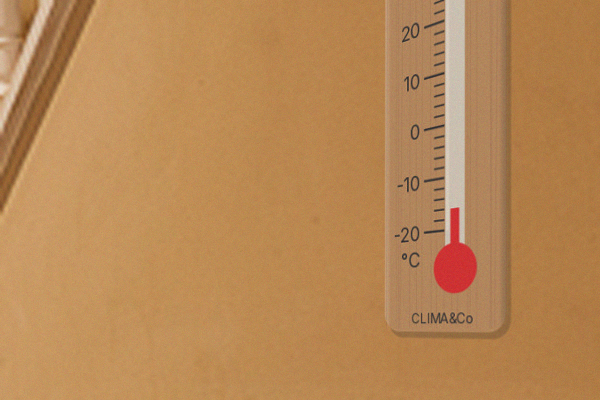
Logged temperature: -16 °C
